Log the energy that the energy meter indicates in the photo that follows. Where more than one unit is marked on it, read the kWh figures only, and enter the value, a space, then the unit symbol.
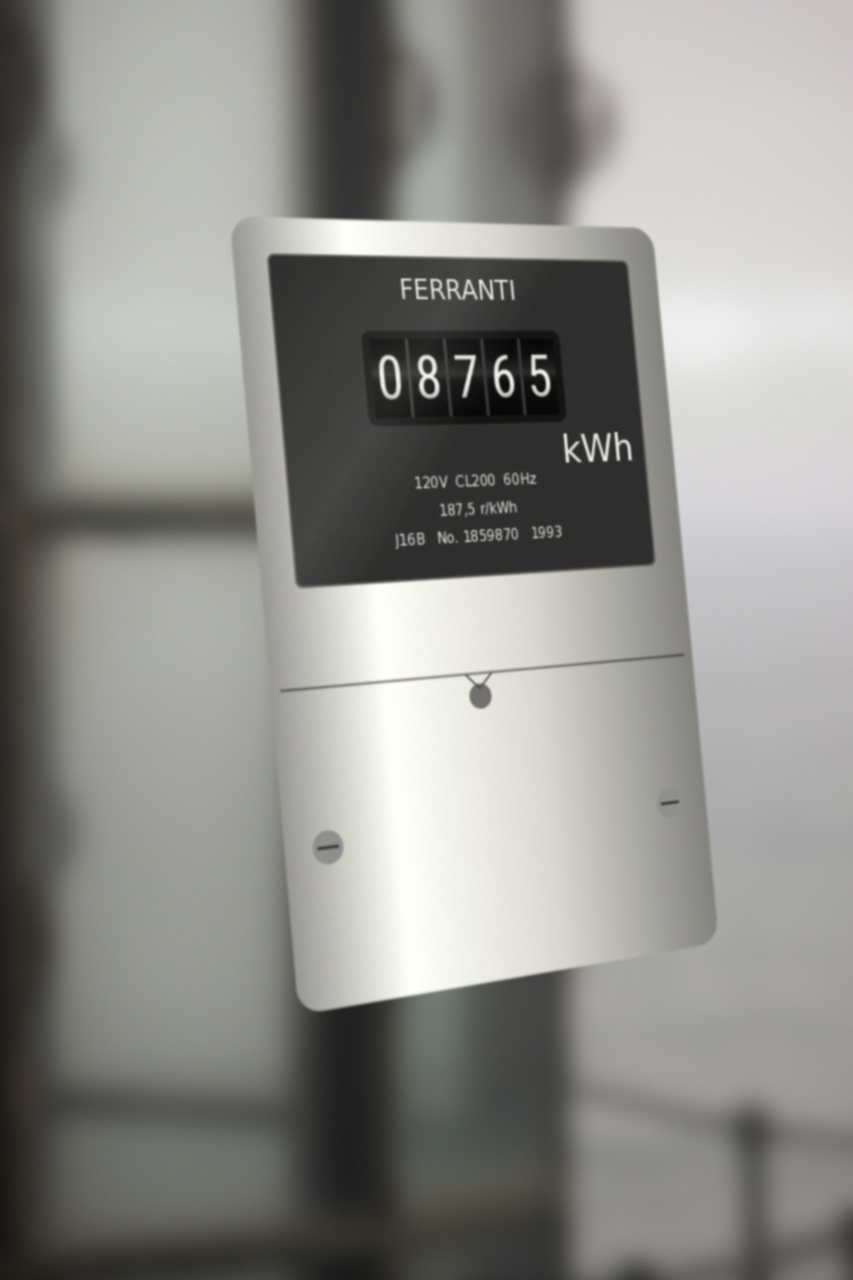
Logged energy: 8765 kWh
